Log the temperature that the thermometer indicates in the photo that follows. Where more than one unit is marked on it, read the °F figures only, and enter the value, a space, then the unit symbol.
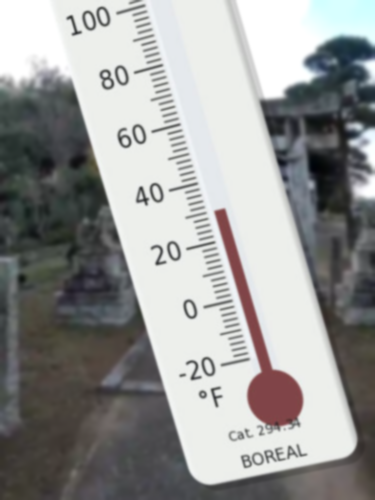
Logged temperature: 30 °F
